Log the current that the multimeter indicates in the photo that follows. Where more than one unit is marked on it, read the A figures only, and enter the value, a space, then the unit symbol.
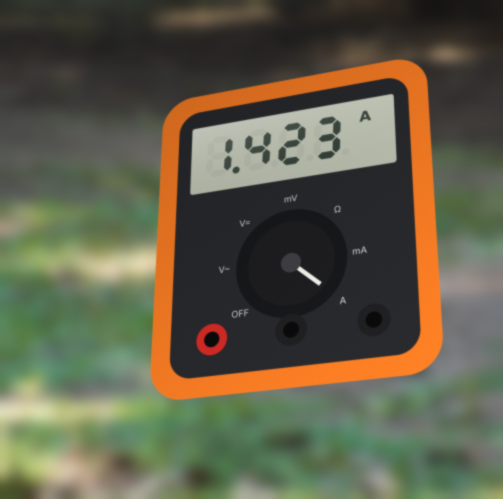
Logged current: 1.423 A
